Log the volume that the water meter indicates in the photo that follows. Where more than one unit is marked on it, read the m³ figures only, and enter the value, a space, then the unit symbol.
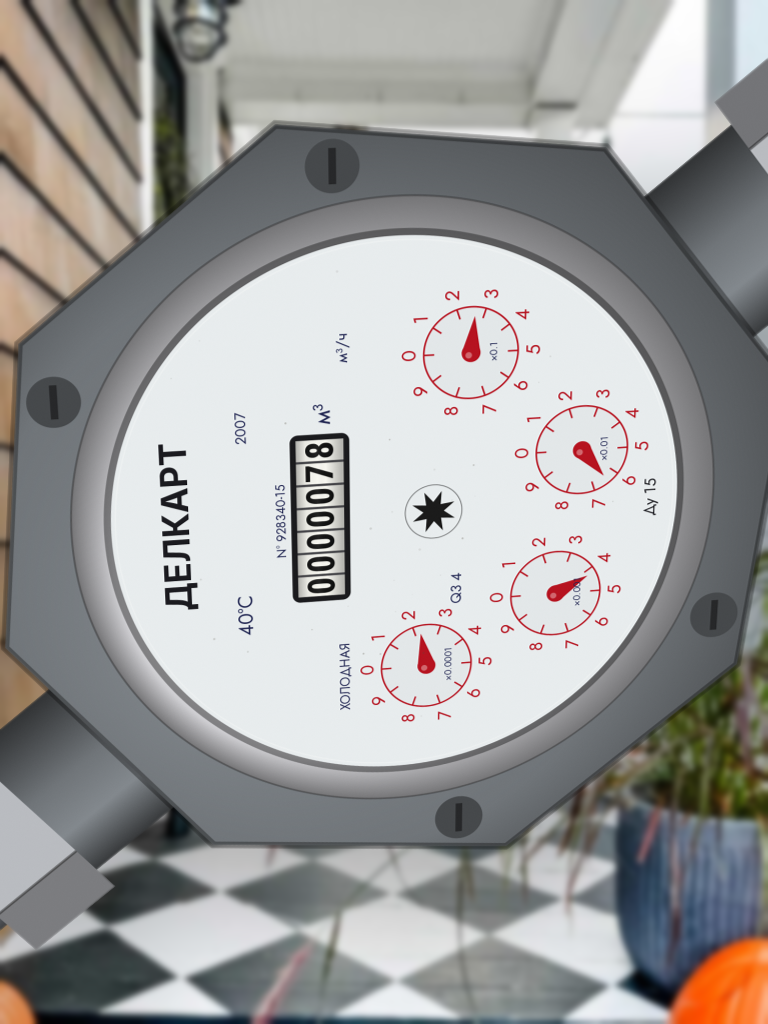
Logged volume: 78.2642 m³
